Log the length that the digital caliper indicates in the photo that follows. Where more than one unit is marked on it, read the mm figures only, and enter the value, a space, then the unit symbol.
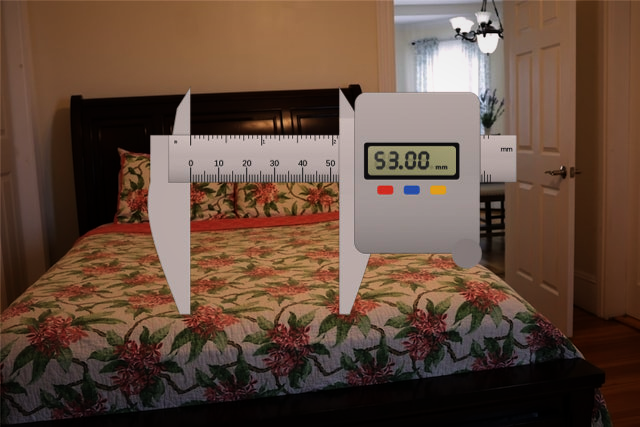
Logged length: 53.00 mm
